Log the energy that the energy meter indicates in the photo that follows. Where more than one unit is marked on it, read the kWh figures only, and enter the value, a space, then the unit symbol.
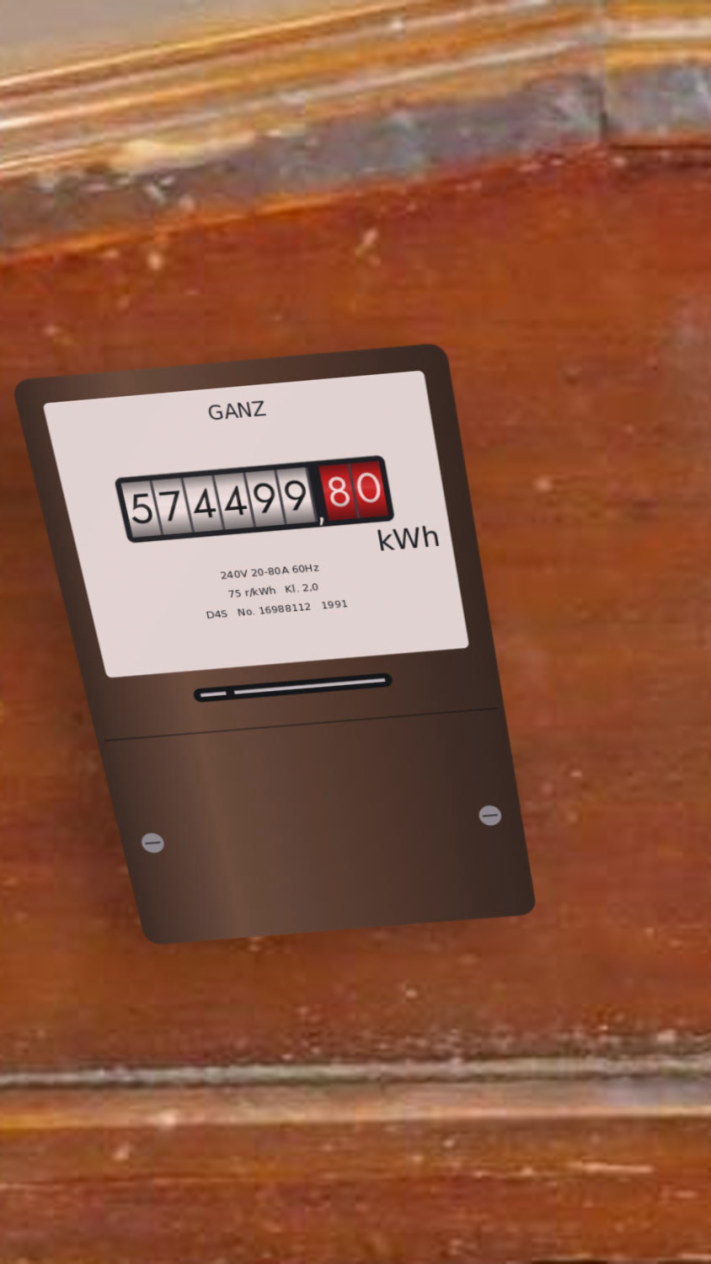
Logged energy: 574499.80 kWh
